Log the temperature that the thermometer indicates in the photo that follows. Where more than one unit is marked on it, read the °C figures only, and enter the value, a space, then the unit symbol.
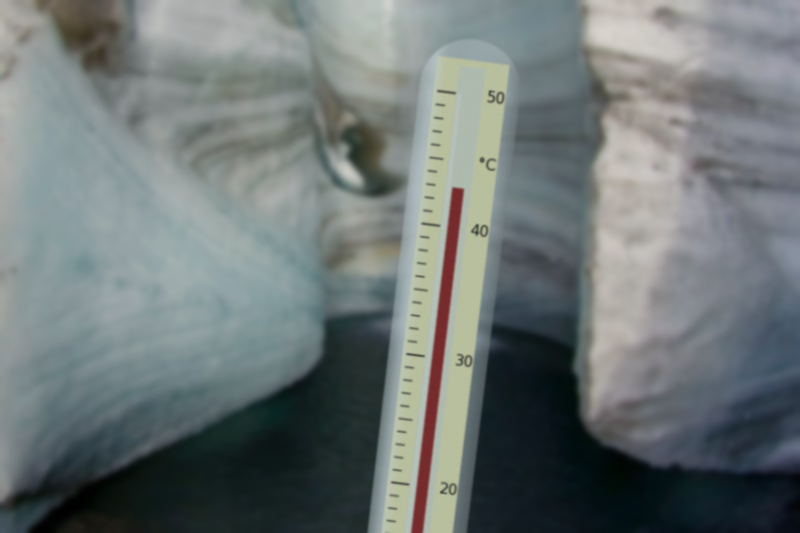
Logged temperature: 43 °C
